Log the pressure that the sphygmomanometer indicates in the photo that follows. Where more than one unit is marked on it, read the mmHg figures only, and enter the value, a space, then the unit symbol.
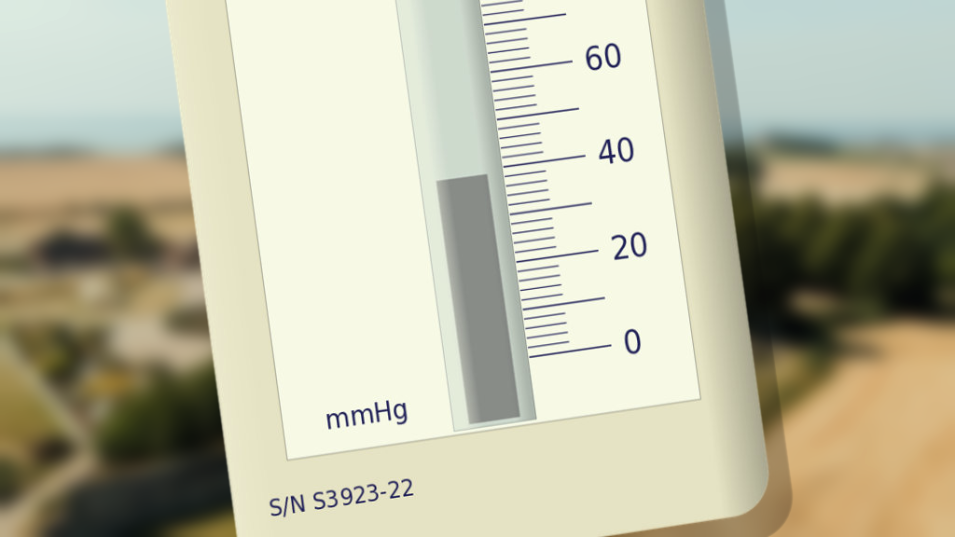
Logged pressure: 39 mmHg
